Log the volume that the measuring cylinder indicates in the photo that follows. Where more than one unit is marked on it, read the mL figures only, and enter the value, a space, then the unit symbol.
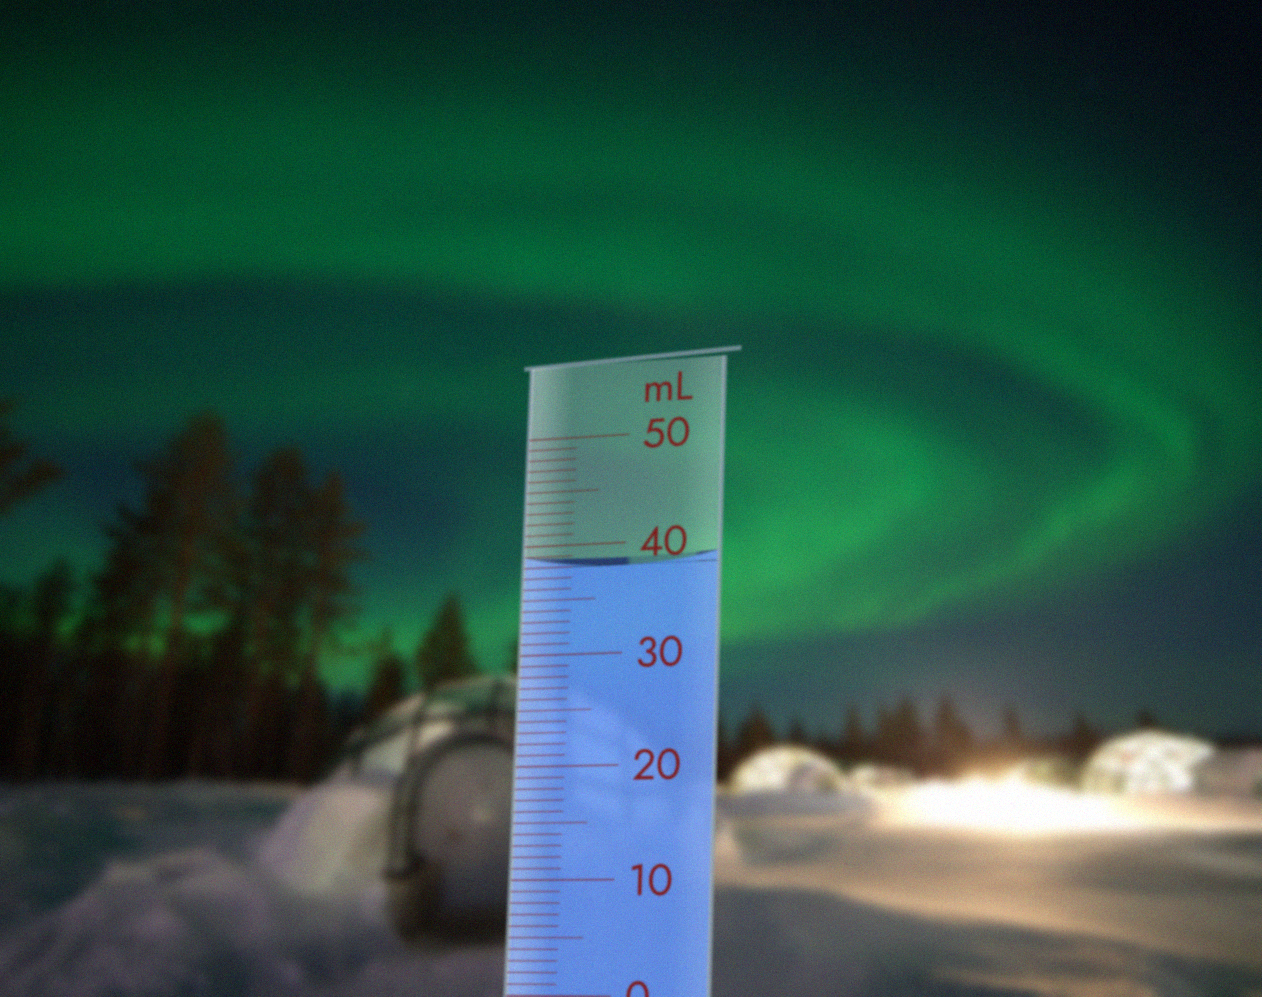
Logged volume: 38 mL
